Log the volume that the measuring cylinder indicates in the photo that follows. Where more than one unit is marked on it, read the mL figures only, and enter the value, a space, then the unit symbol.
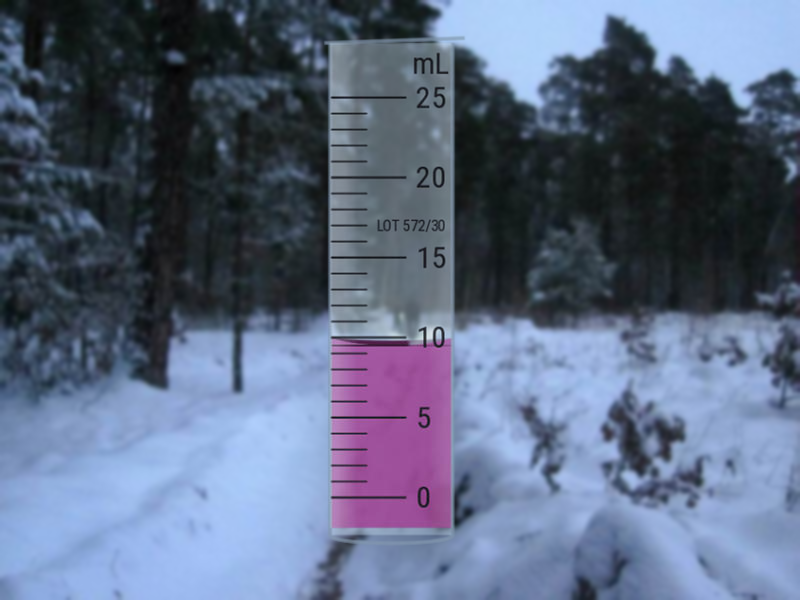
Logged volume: 9.5 mL
